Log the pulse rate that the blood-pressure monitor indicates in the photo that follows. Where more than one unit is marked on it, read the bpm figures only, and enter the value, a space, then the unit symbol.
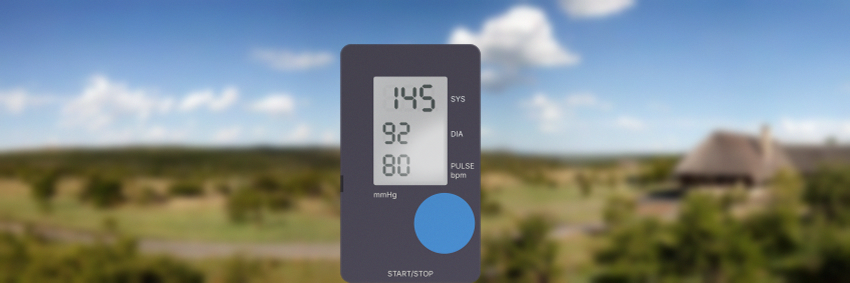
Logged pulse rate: 80 bpm
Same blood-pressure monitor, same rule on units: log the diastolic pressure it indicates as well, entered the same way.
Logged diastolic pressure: 92 mmHg
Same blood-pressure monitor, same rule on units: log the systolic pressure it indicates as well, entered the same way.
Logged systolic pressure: 145 mmHg
